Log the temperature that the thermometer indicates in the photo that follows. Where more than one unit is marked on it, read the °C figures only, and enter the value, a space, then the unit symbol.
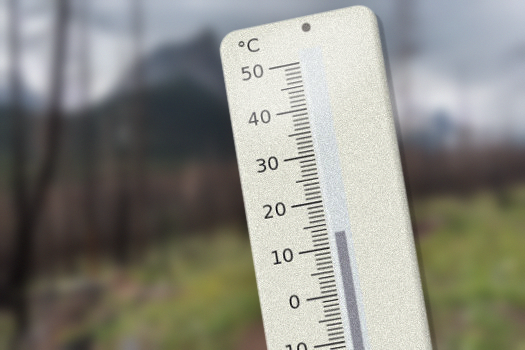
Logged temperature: 13 °C
